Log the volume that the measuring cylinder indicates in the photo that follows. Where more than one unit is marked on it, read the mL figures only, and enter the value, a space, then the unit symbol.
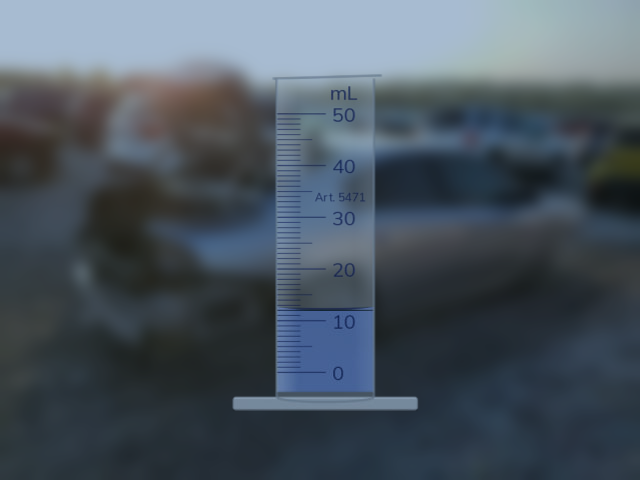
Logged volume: 12 mL
